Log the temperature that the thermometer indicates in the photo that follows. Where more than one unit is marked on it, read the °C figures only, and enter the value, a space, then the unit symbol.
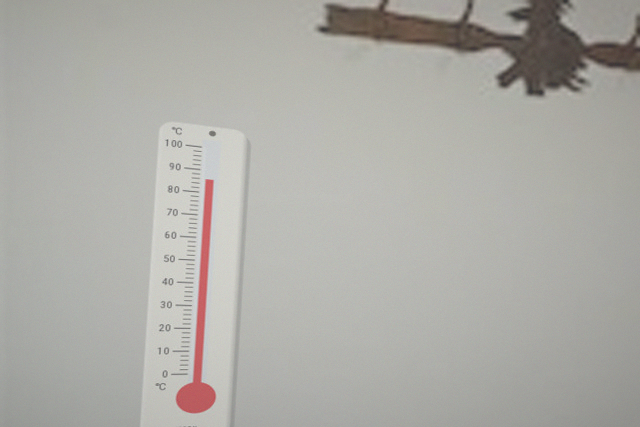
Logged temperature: 86 °C
